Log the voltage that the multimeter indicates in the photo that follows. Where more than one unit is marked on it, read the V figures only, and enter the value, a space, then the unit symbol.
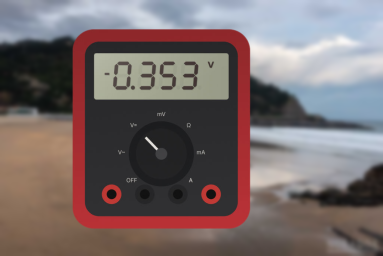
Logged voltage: -0.353 V
